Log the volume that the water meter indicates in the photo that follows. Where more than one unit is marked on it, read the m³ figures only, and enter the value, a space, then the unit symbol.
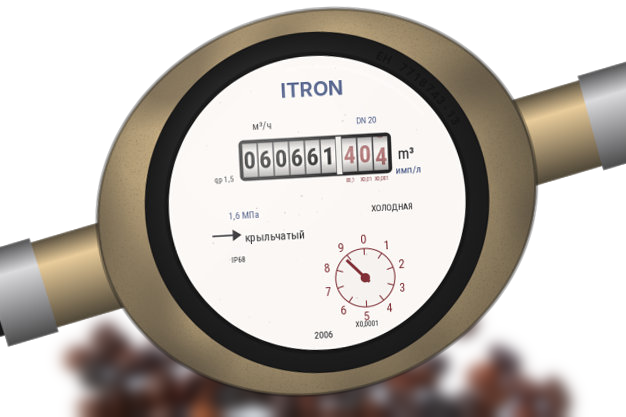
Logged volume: 60661.4038 m³
